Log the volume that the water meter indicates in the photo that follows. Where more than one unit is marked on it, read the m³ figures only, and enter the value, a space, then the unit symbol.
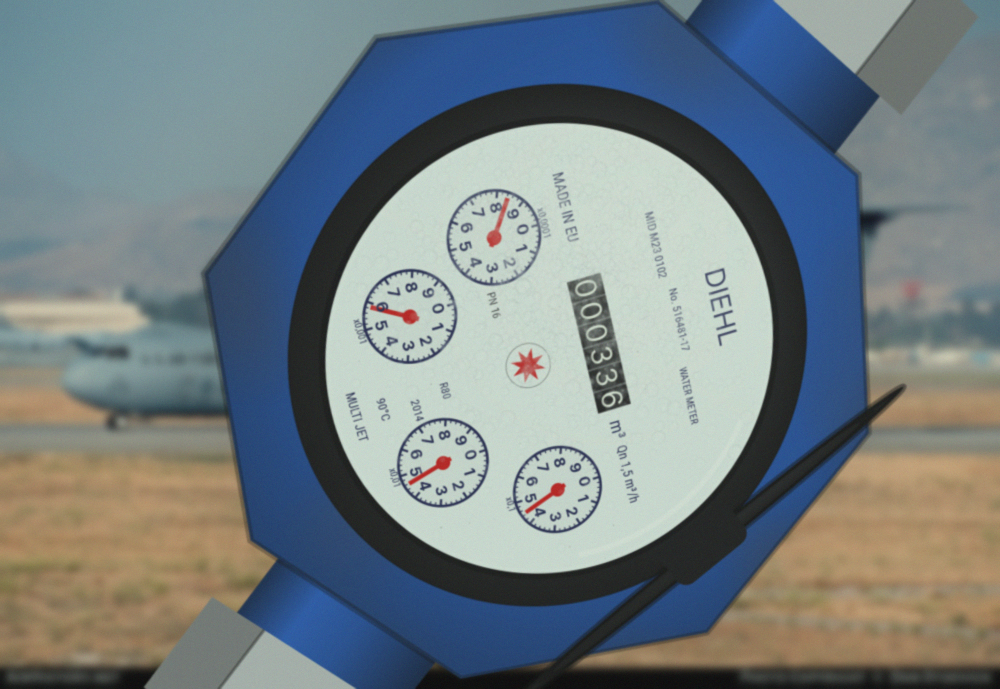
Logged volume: 336.4458 m³
